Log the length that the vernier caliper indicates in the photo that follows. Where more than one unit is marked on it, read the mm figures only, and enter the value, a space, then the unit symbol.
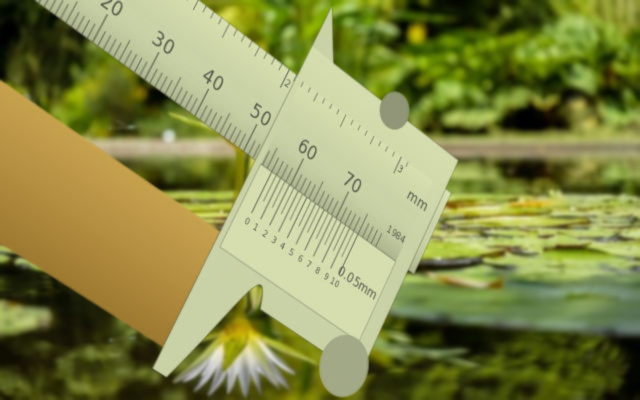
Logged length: 56.0 mm
